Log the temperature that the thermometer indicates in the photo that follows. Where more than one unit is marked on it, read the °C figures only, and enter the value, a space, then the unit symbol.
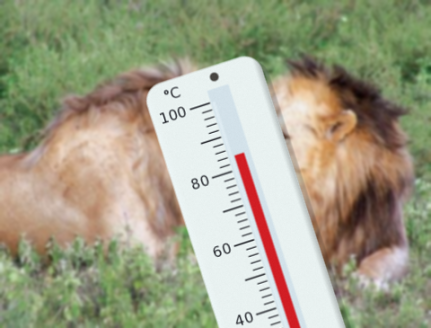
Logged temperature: 84 °C
